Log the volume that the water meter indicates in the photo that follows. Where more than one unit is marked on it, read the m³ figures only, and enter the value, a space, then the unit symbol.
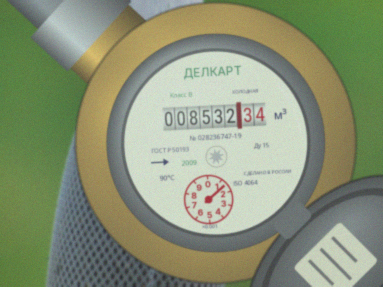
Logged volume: 8532.341 m³
